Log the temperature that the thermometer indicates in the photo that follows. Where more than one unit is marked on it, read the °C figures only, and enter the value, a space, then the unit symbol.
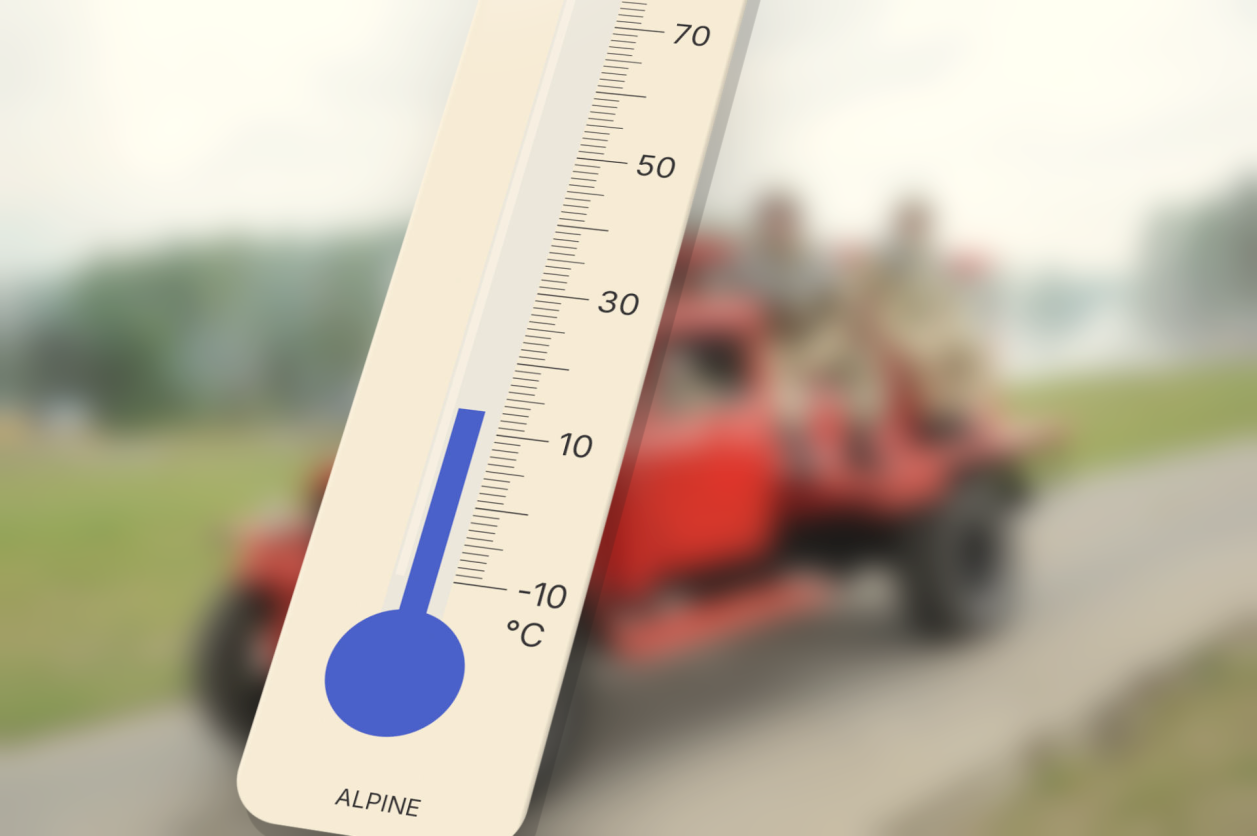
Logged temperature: 13 °C
